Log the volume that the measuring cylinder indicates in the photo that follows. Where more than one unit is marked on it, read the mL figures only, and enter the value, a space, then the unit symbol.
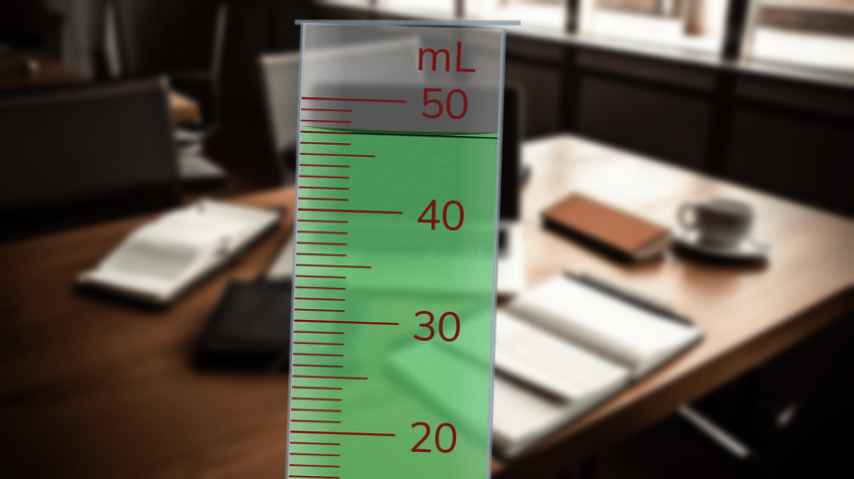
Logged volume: 47 mL
